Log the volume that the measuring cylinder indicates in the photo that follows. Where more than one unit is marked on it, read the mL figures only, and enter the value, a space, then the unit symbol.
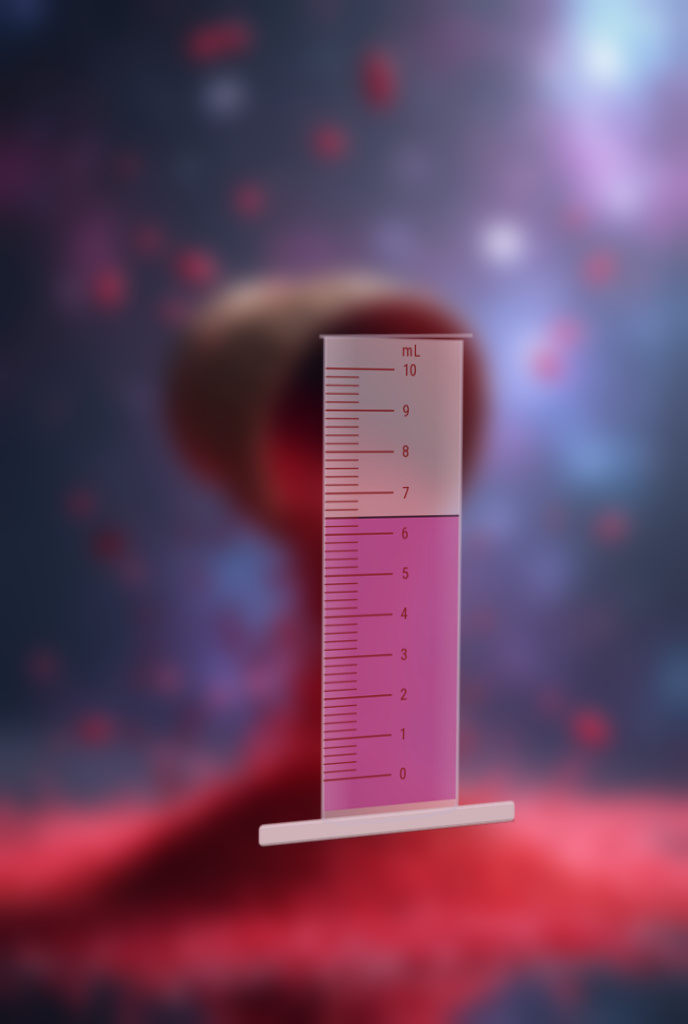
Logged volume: 6.4 mL
